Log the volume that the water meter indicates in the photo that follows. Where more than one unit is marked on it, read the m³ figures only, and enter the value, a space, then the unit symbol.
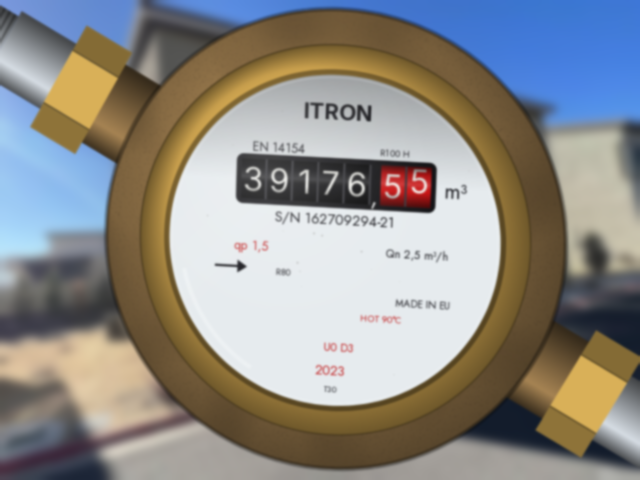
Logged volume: 39176.55 m³
